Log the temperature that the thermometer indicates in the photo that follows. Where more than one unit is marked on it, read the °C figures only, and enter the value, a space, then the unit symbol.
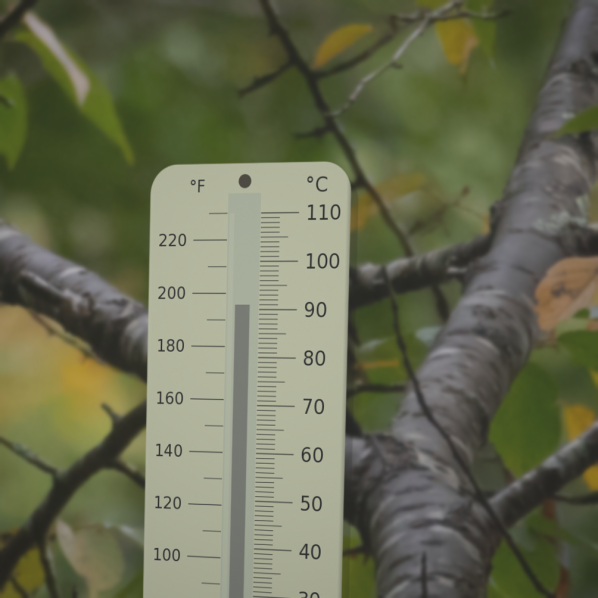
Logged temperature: 91 °C
